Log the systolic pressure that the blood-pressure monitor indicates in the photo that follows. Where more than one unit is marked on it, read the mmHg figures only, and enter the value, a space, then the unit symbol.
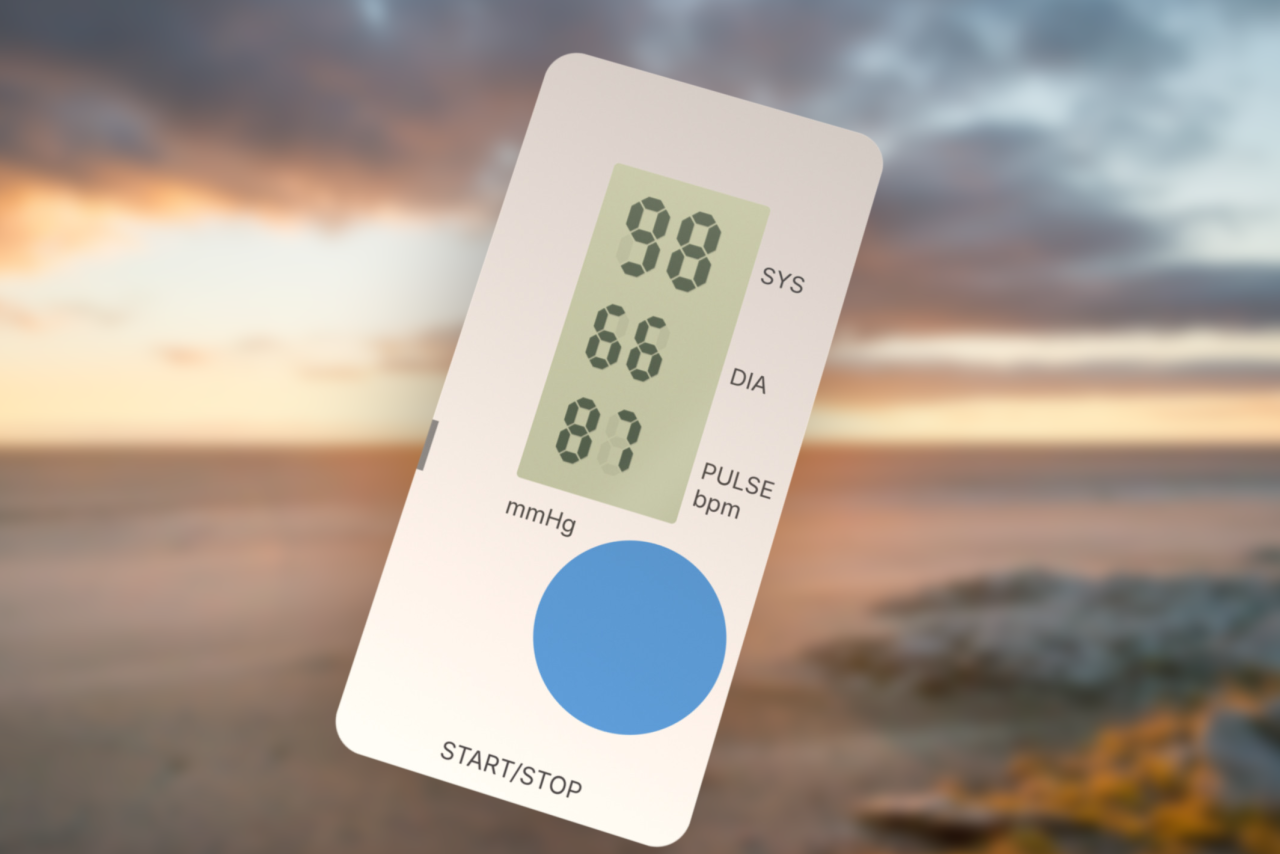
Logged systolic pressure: 98 mmHg
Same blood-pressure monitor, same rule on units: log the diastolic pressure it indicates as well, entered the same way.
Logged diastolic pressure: 66 mmHg
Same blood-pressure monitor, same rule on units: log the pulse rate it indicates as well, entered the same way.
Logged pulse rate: 87 bpm
